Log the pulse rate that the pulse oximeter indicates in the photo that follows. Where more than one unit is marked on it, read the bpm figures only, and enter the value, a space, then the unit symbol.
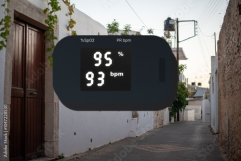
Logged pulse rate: 93 bpm
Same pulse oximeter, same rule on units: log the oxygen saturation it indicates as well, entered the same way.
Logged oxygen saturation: 95 %
